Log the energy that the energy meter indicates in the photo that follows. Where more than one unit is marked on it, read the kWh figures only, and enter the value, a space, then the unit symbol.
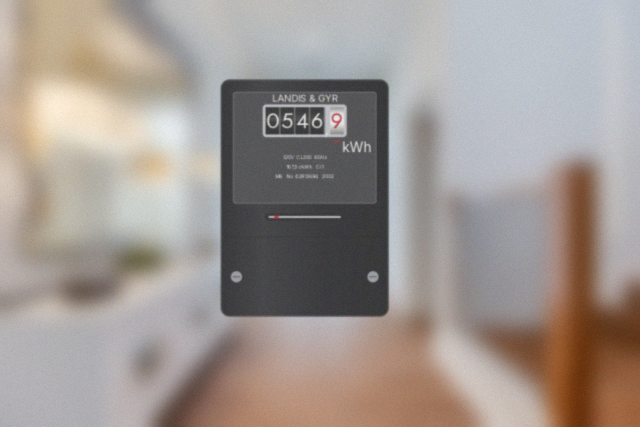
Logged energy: 546.9 kWh
